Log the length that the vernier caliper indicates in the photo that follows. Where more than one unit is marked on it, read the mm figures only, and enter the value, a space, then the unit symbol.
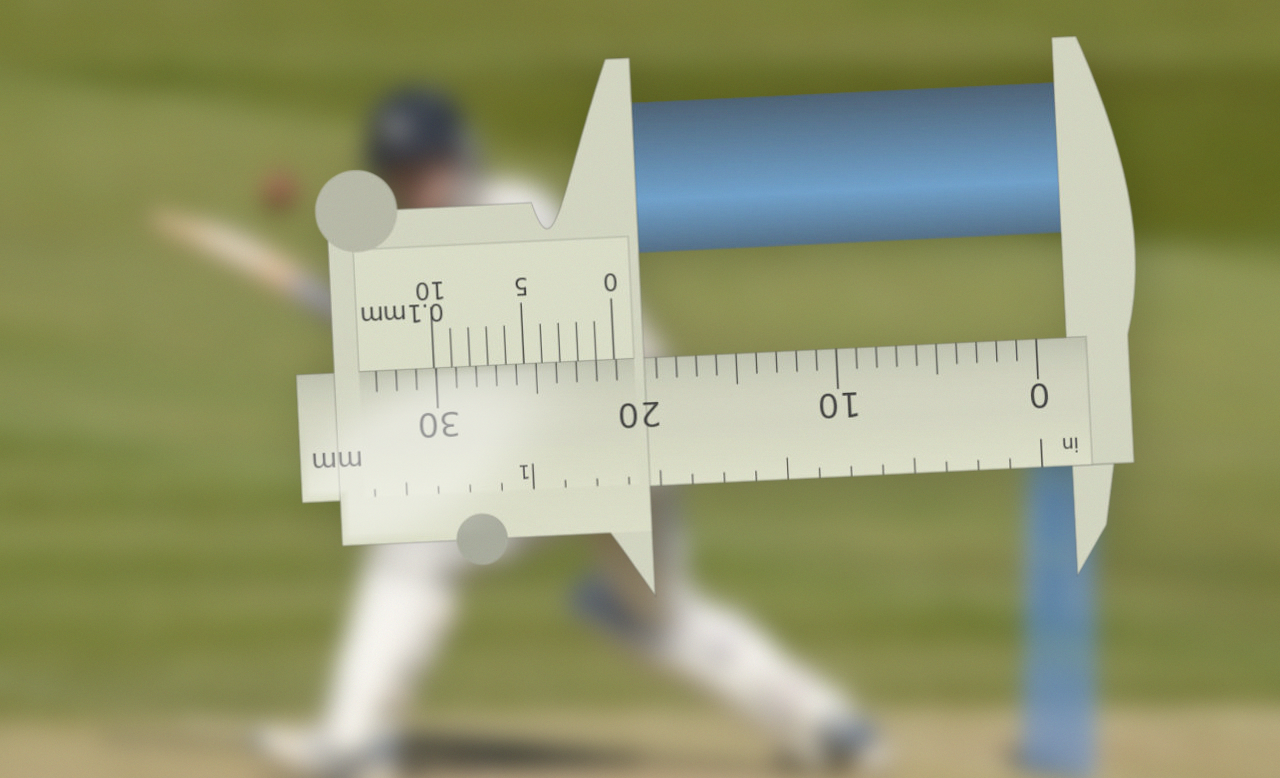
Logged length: 21.1 mm
